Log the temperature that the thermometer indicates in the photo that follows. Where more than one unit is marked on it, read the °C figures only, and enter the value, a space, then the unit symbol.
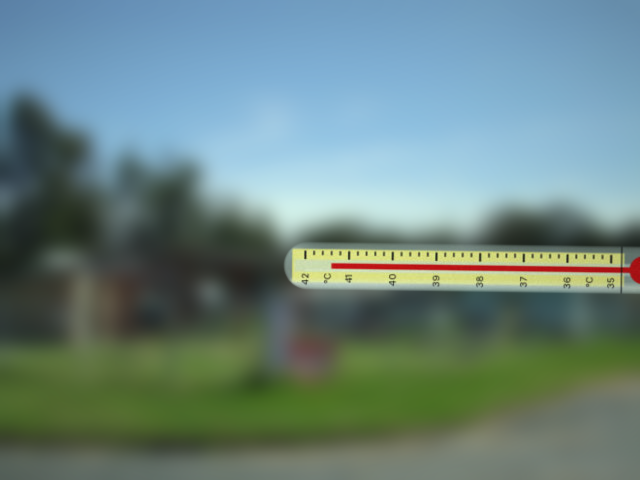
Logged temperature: 41.4 °C
